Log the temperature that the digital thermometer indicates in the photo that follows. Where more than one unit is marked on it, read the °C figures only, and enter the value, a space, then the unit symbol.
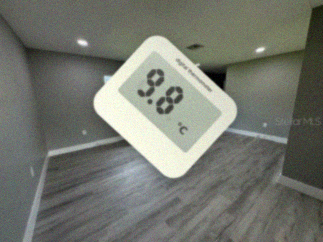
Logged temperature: 9.8 °C
